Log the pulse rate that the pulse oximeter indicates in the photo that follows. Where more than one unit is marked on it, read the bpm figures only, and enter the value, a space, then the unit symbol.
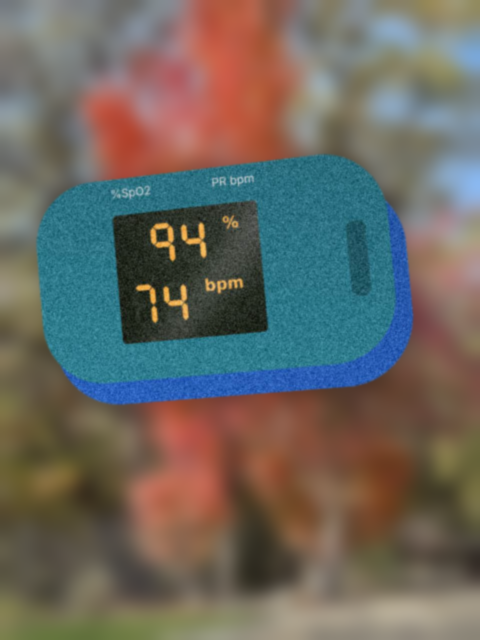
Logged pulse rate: 74 bpm
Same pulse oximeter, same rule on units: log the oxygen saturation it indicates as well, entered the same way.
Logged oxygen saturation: 94 %
